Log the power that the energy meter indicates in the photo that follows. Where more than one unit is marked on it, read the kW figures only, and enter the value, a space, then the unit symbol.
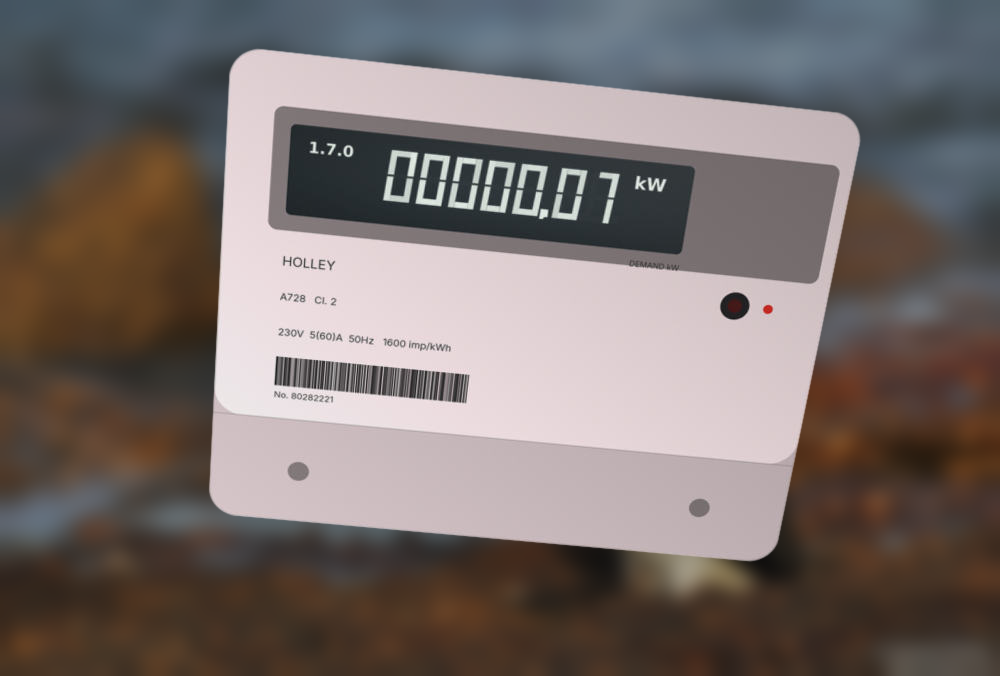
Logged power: 0.07 kW
